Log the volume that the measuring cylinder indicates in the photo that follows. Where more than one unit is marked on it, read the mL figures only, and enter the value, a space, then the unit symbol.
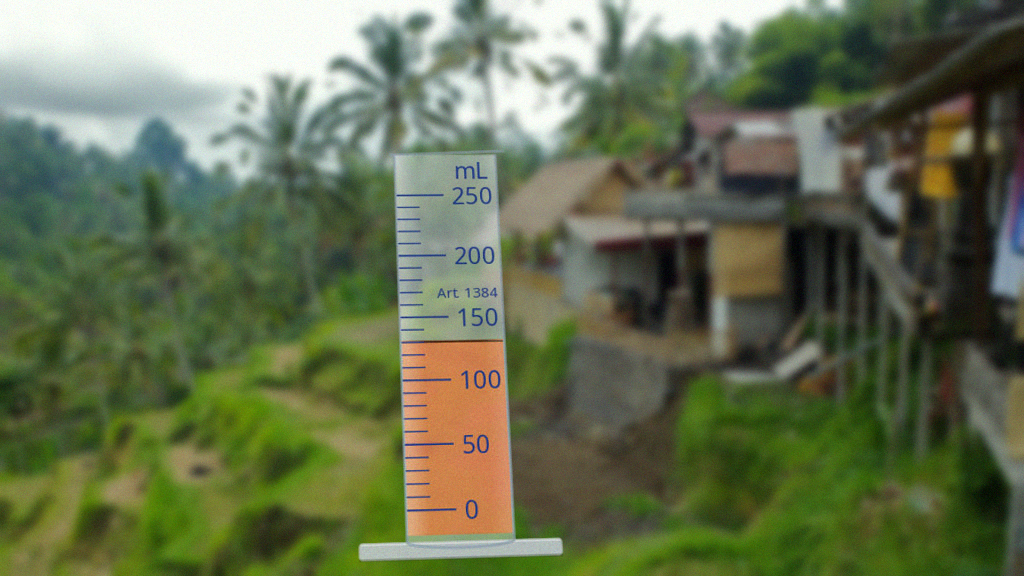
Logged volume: 130 mL
